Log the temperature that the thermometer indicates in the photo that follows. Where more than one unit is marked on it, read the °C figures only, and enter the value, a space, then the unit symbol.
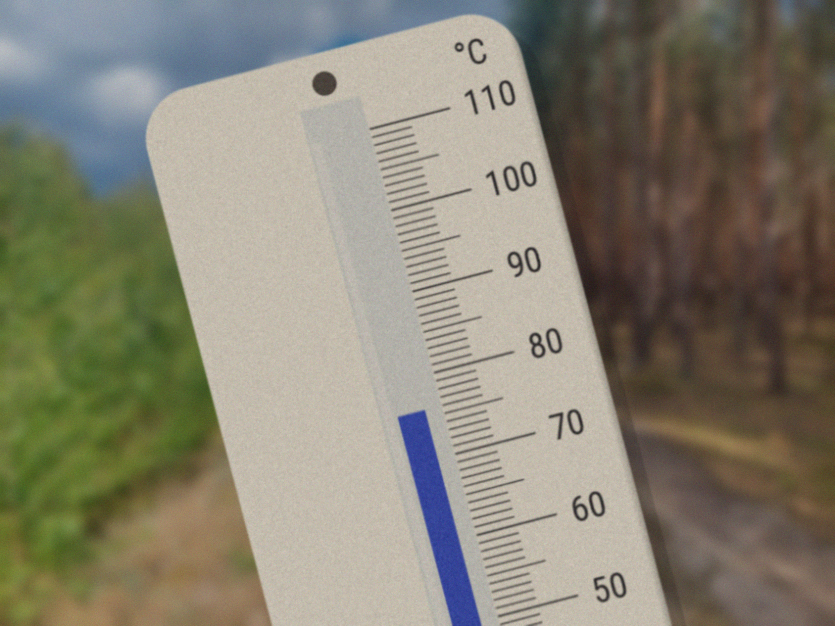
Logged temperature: 76 °C
